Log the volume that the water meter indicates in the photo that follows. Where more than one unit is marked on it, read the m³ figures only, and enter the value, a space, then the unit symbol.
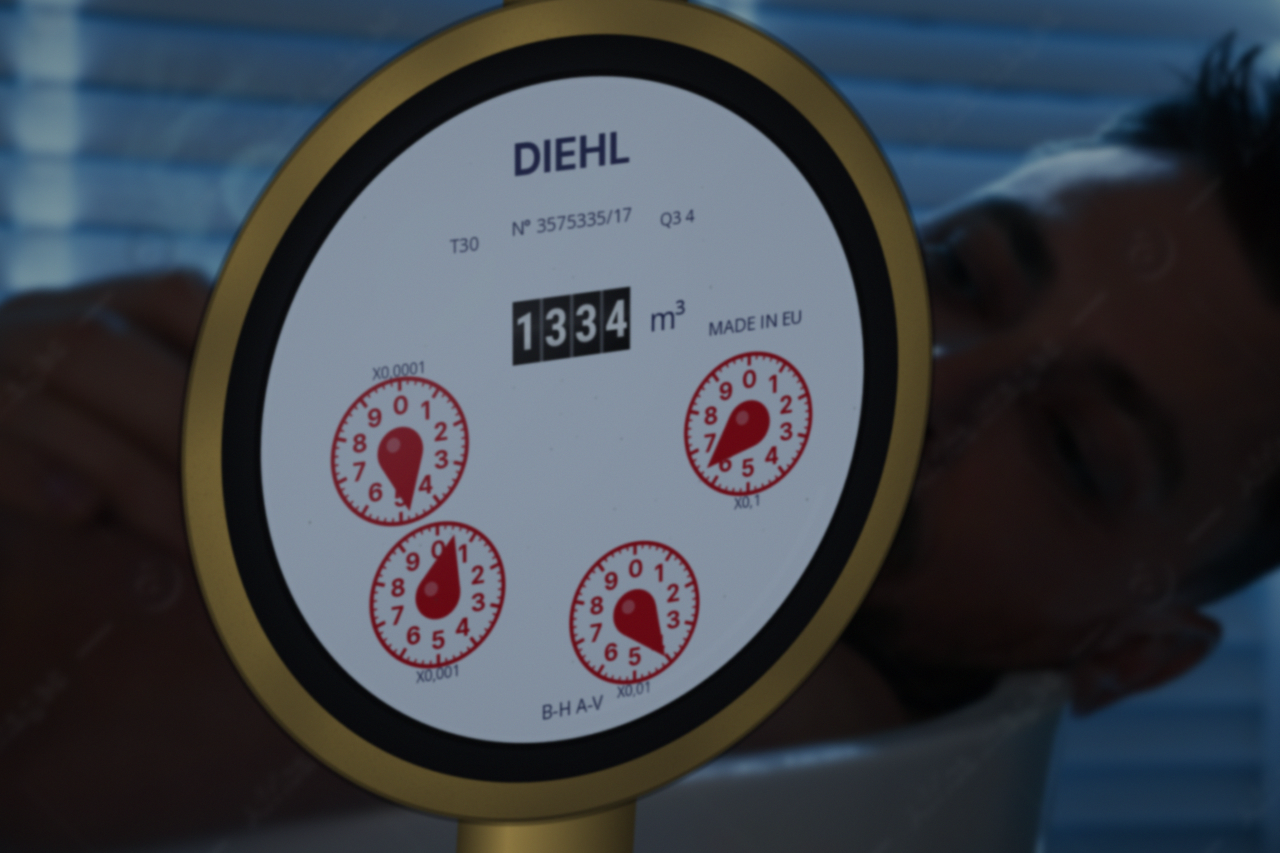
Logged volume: 1334.6404 m³
